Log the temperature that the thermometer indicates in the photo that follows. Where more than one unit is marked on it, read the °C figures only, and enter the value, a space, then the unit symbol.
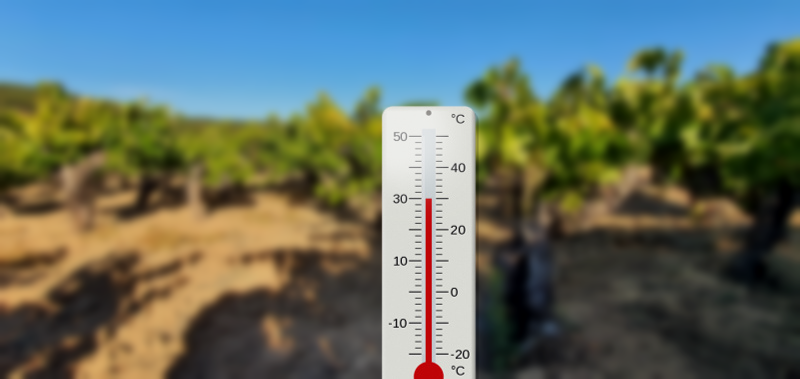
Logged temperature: 30 °C
